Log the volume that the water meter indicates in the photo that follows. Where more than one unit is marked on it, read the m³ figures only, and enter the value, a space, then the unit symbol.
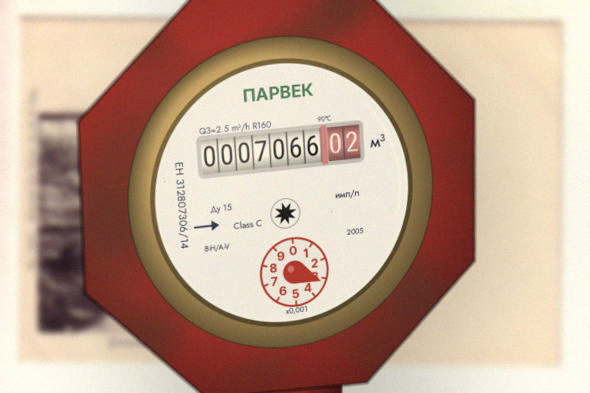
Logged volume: 7066.023 m³
